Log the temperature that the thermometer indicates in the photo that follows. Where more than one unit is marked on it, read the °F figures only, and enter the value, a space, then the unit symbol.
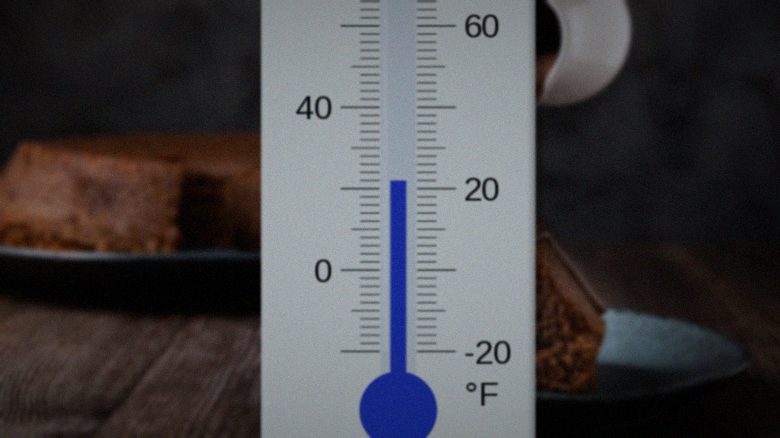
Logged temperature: 22 °F
